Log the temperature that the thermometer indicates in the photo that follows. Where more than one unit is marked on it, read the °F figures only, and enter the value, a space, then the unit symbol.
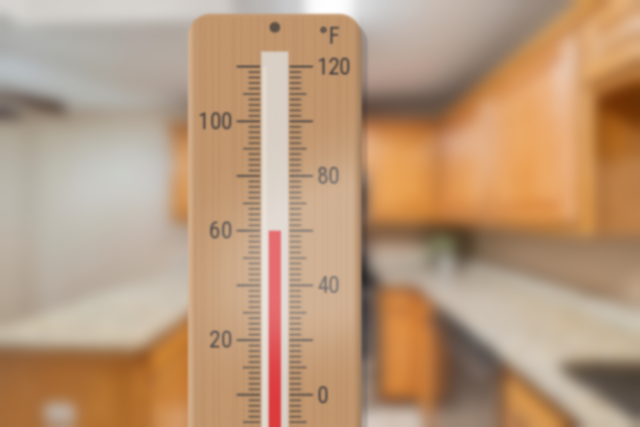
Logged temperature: 60 °F
